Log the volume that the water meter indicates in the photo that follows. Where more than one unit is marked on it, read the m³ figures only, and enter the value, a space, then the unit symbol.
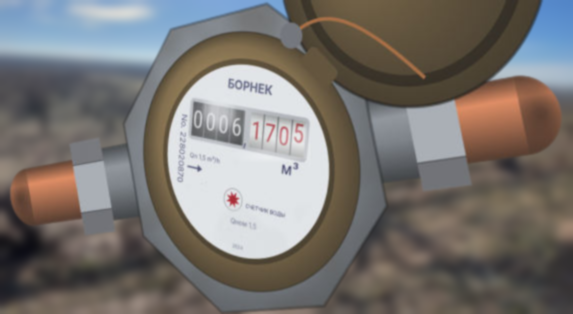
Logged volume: 6.1705 m³
